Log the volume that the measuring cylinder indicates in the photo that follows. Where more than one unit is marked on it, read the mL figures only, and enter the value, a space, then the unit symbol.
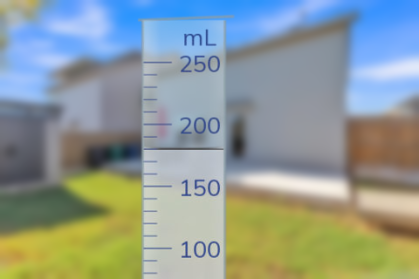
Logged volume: 180 mL
